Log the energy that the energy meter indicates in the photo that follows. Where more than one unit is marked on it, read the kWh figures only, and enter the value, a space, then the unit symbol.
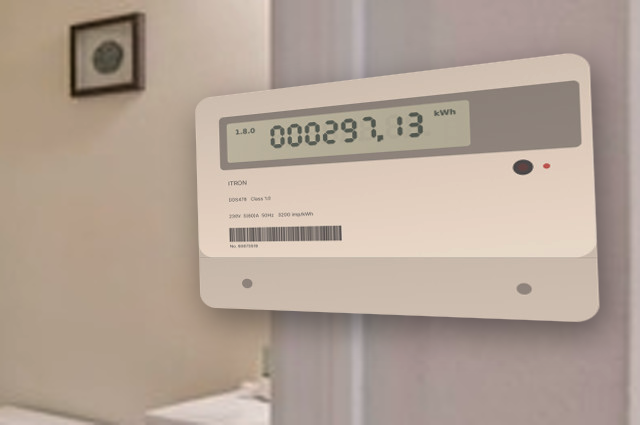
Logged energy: 297.13 kWh
